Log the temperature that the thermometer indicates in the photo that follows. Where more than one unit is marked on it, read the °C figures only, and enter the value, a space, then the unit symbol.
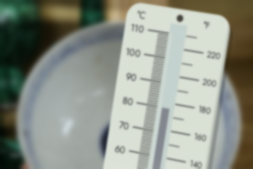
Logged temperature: 80 °C
